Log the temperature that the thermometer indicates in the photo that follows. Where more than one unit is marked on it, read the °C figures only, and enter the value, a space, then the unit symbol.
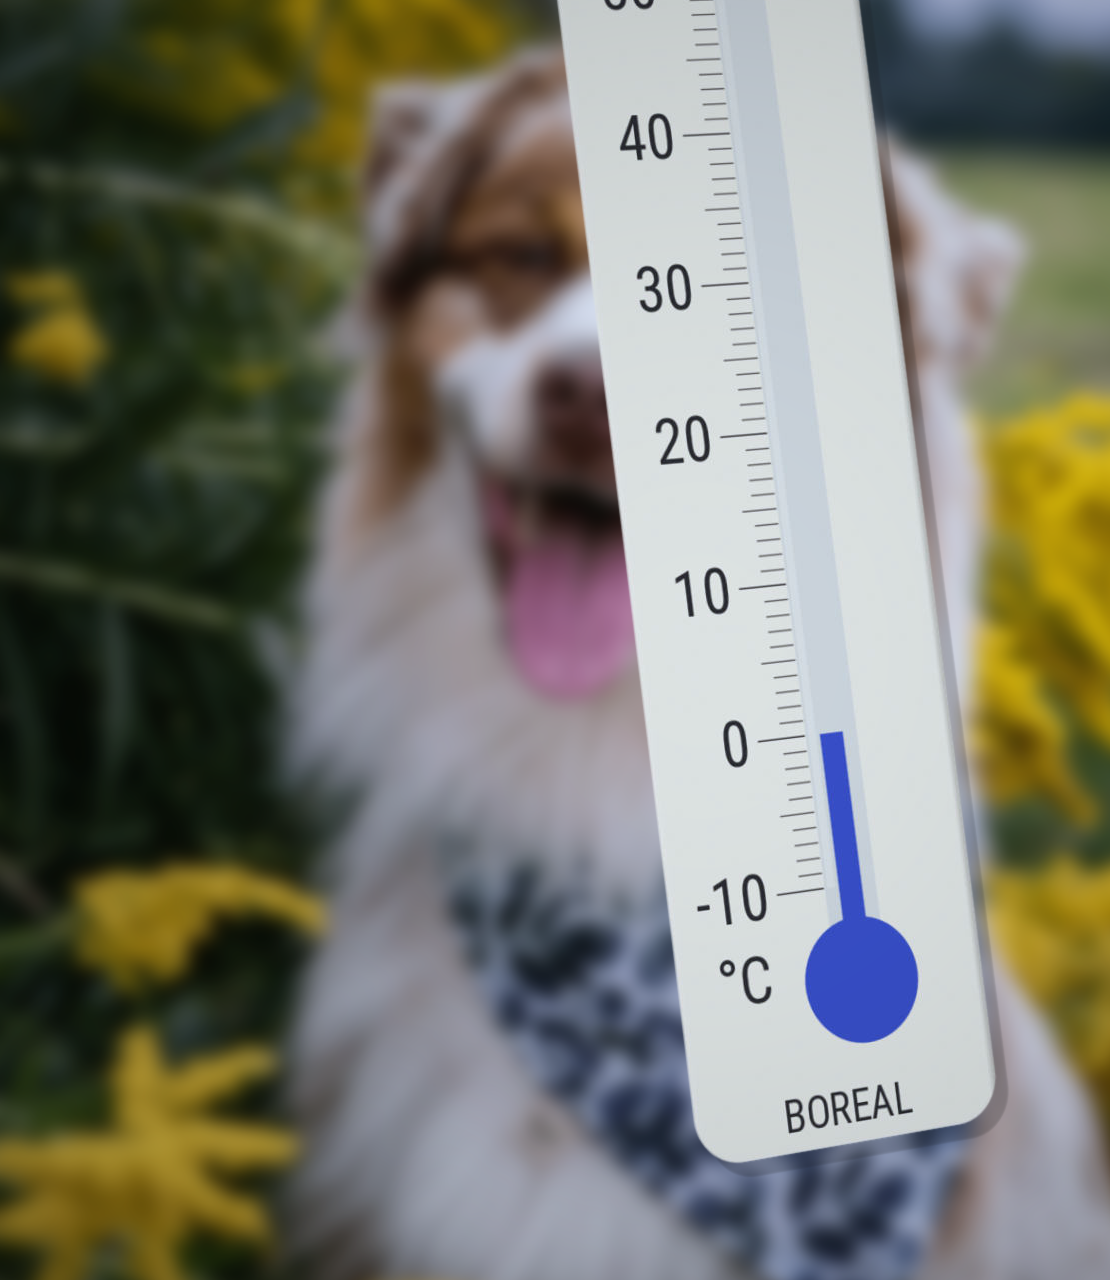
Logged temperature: 0 °C
